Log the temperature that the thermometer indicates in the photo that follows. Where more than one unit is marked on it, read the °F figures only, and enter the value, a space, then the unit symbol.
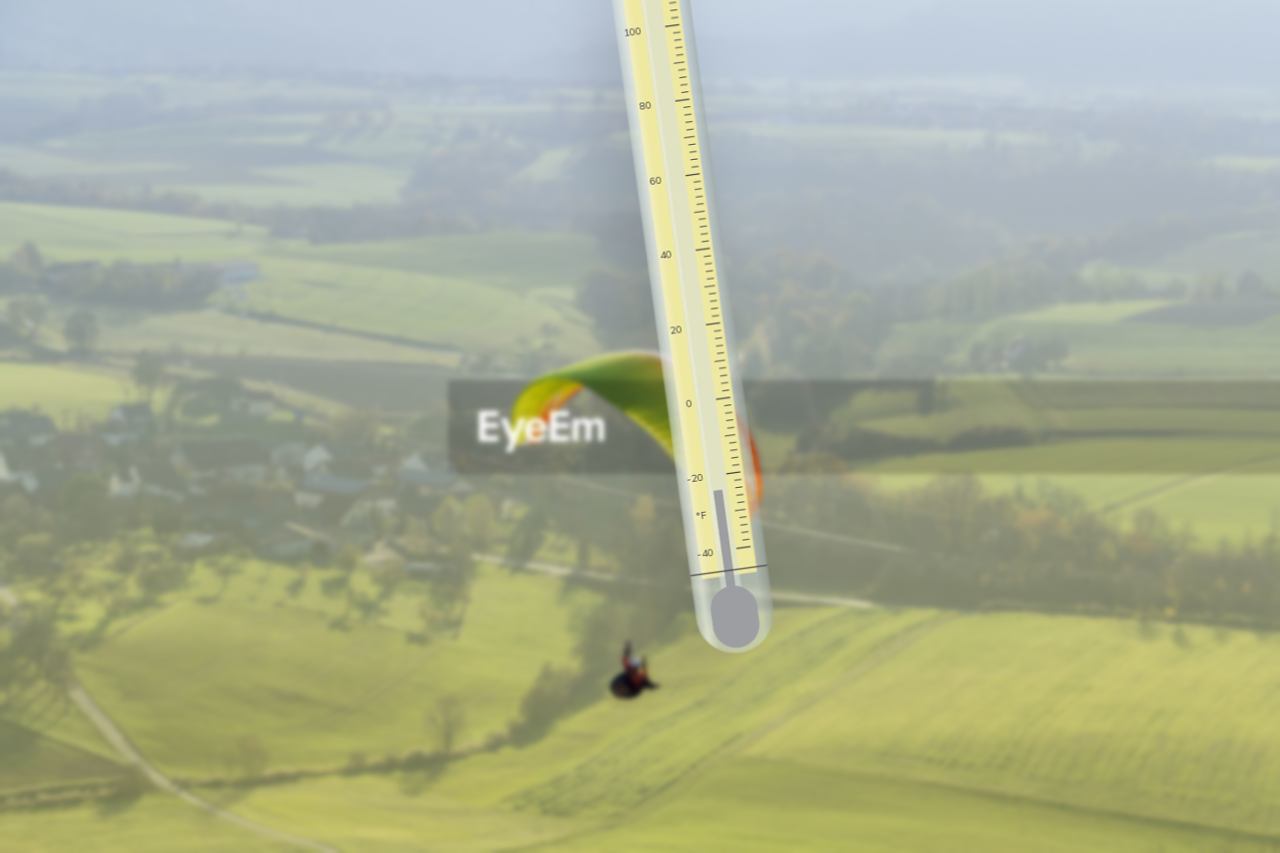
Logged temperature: -24 °F
